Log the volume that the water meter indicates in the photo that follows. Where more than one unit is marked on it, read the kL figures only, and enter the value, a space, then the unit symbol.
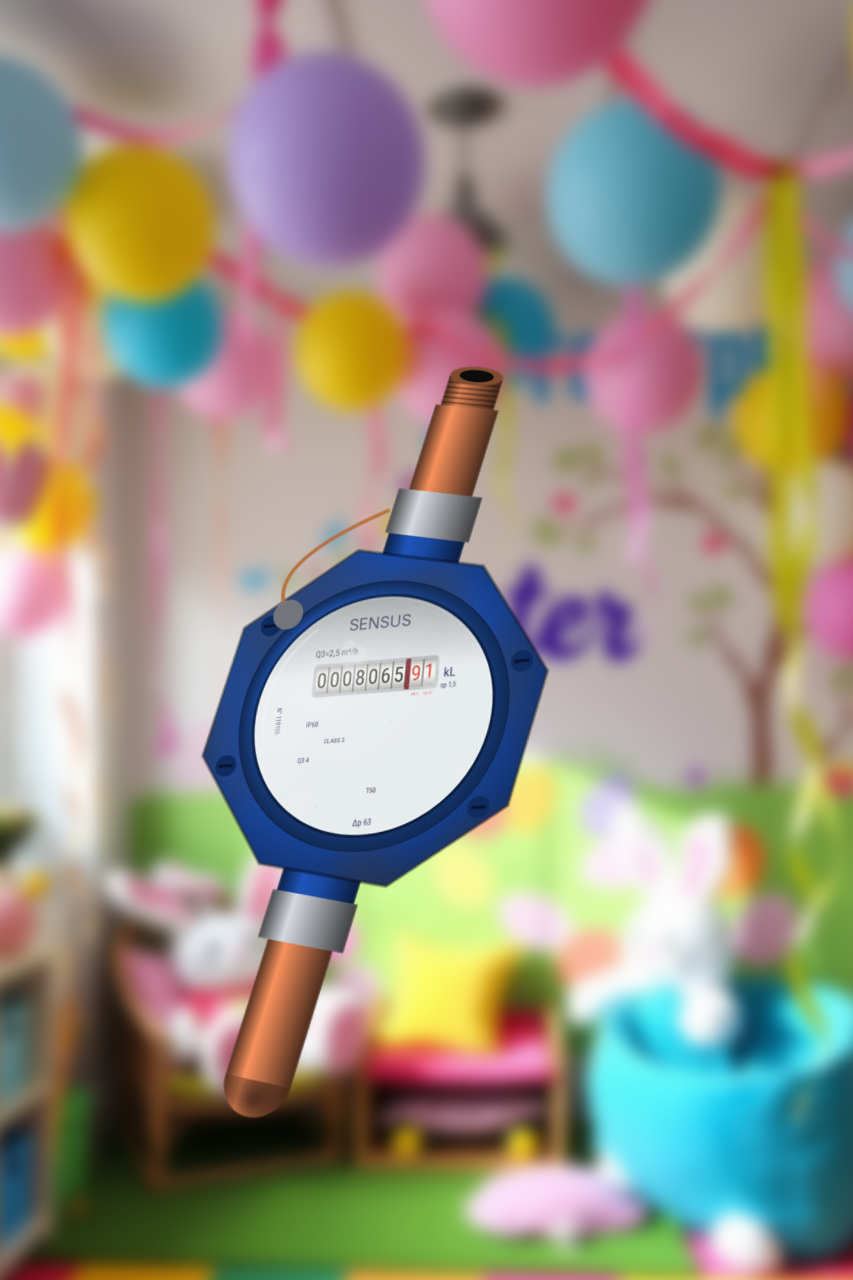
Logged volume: 8065.91 kL
